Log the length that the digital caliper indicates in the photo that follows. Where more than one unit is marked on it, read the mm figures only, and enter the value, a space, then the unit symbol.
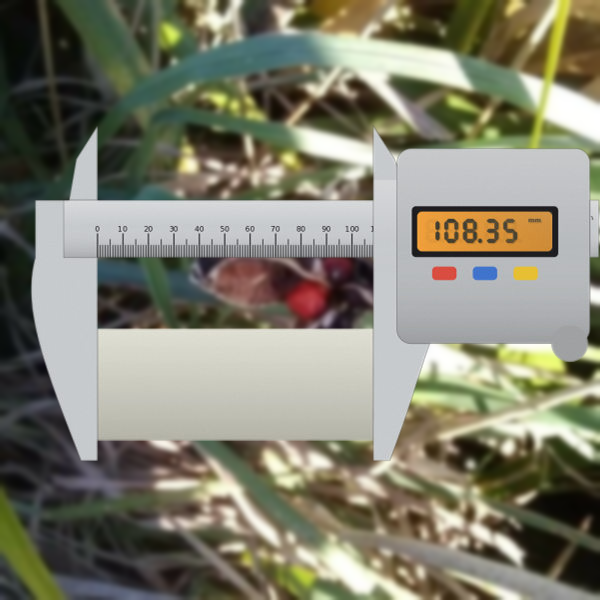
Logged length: 108.35 mm
